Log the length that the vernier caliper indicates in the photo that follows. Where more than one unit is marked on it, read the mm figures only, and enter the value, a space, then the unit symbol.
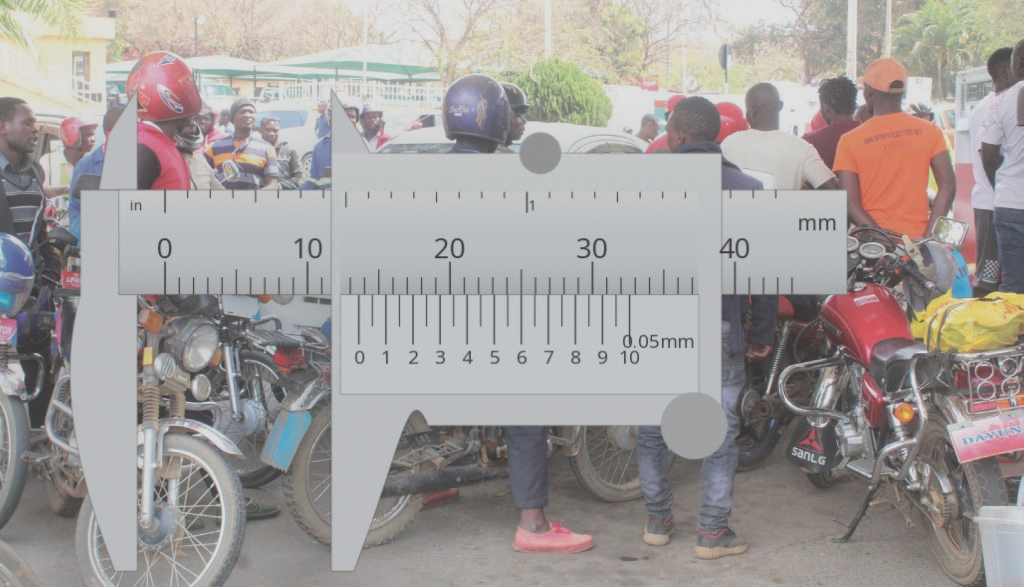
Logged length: 13.6 mm
